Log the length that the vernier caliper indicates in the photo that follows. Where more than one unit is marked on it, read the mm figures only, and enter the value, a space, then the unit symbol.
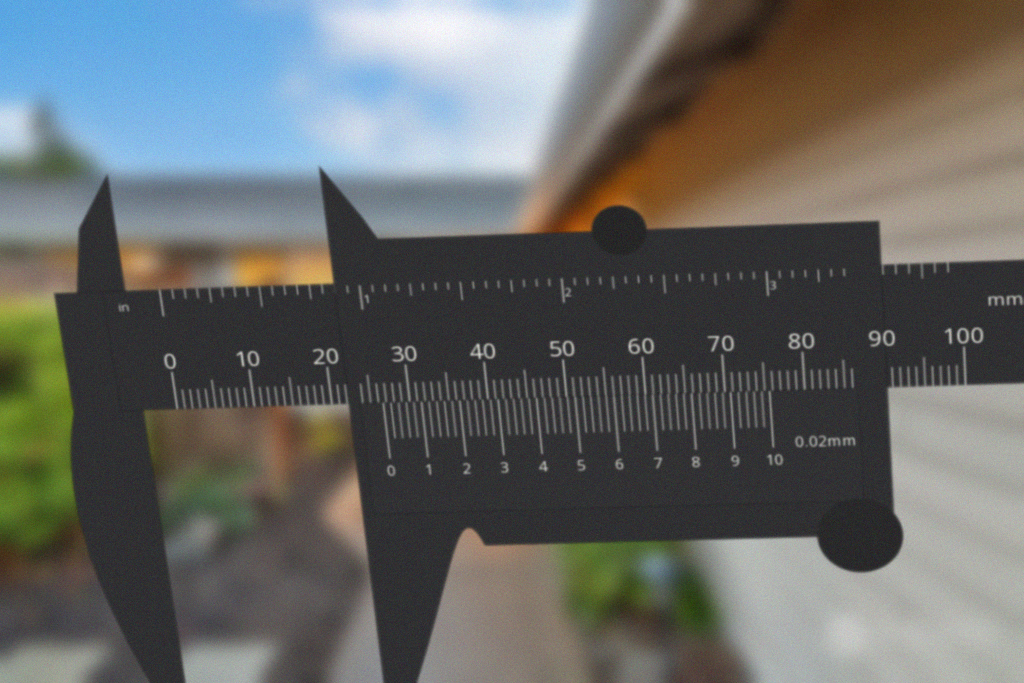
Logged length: 26.6 mm
